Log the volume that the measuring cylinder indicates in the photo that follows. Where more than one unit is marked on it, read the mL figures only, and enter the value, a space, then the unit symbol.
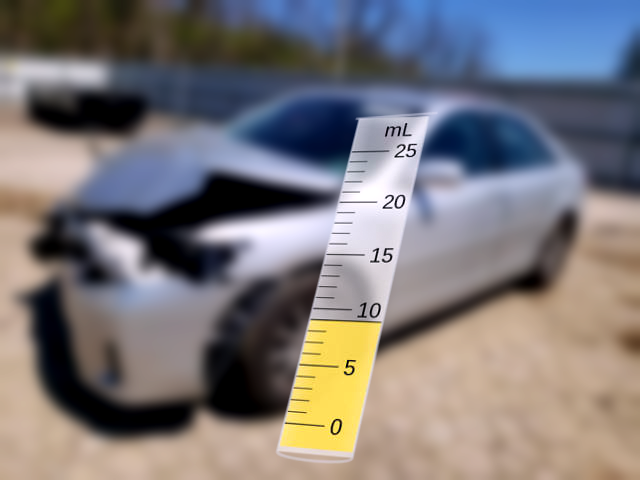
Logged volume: 9 mL
